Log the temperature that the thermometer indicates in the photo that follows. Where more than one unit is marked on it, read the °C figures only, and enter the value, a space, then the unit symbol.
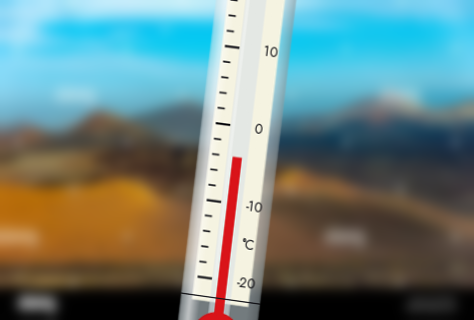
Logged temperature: -4 °C
